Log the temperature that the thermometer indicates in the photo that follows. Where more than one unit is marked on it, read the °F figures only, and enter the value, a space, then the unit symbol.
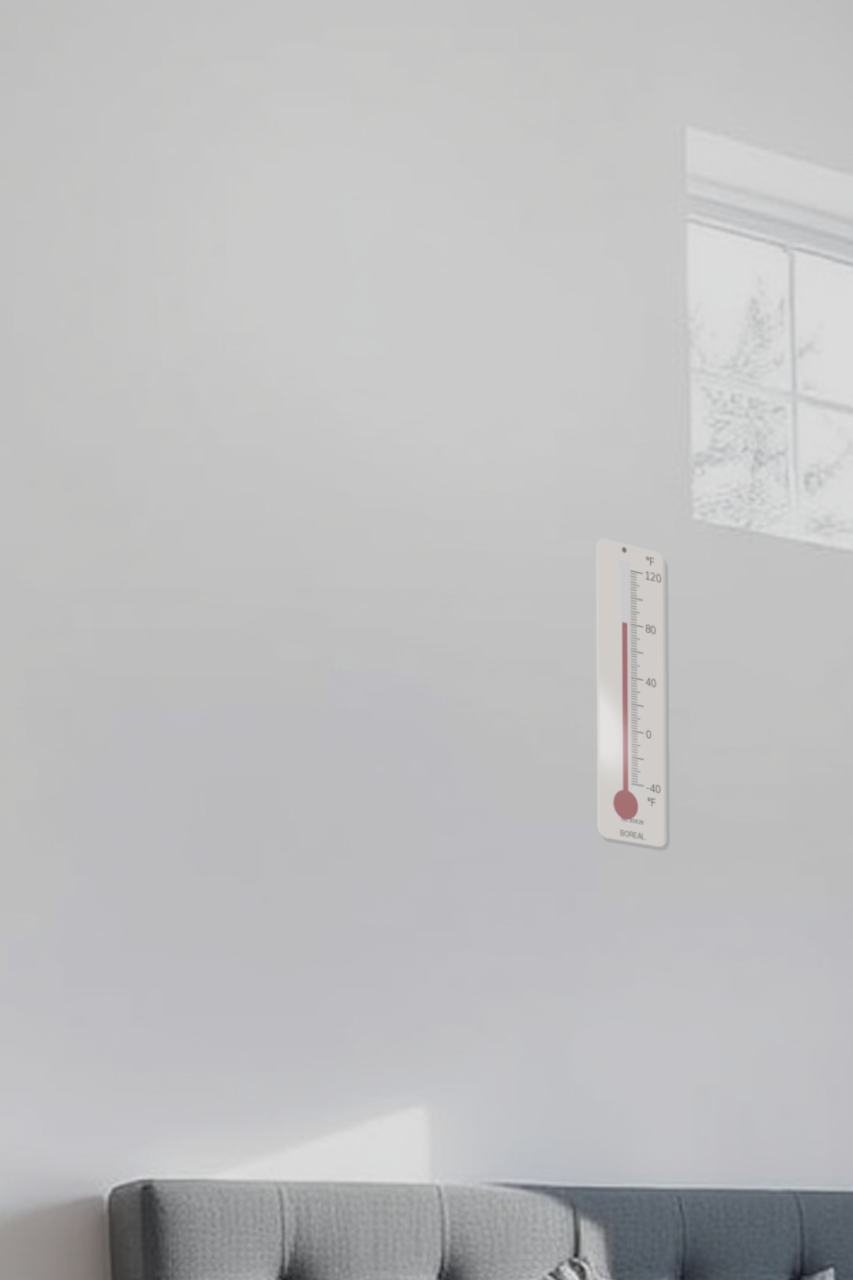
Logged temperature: 80 °F
